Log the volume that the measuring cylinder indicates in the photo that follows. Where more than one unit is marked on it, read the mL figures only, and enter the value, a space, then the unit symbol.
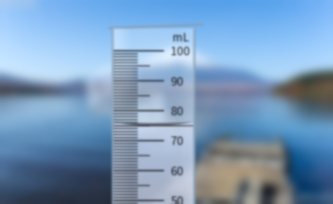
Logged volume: 75 mL
